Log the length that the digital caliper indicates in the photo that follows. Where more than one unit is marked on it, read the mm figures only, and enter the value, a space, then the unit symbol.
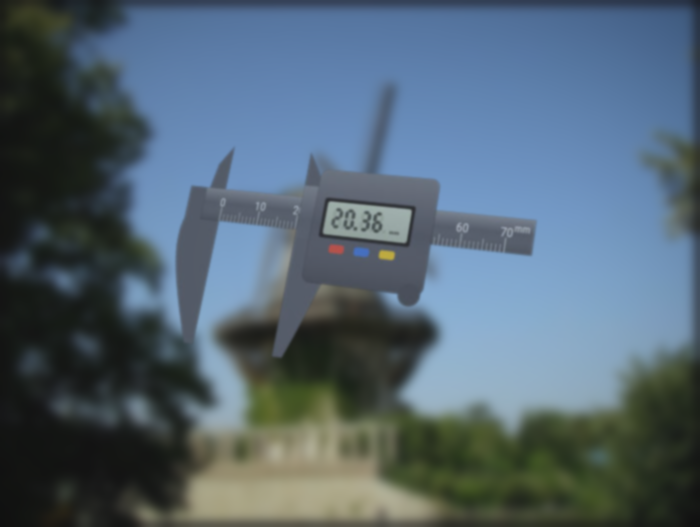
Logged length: 20.36 mm
